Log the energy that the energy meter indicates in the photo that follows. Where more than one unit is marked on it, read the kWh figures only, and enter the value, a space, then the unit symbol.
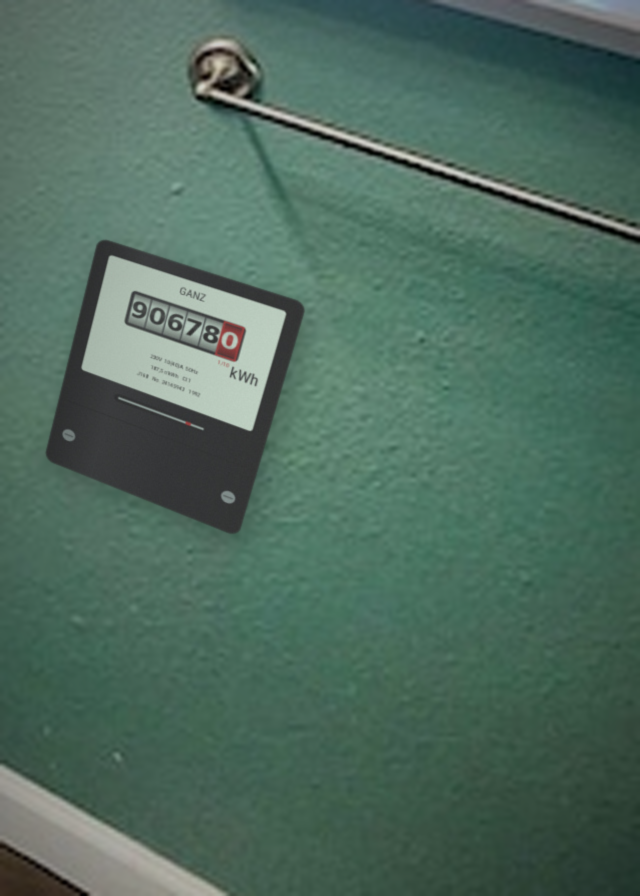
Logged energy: 90678.0 kWh
